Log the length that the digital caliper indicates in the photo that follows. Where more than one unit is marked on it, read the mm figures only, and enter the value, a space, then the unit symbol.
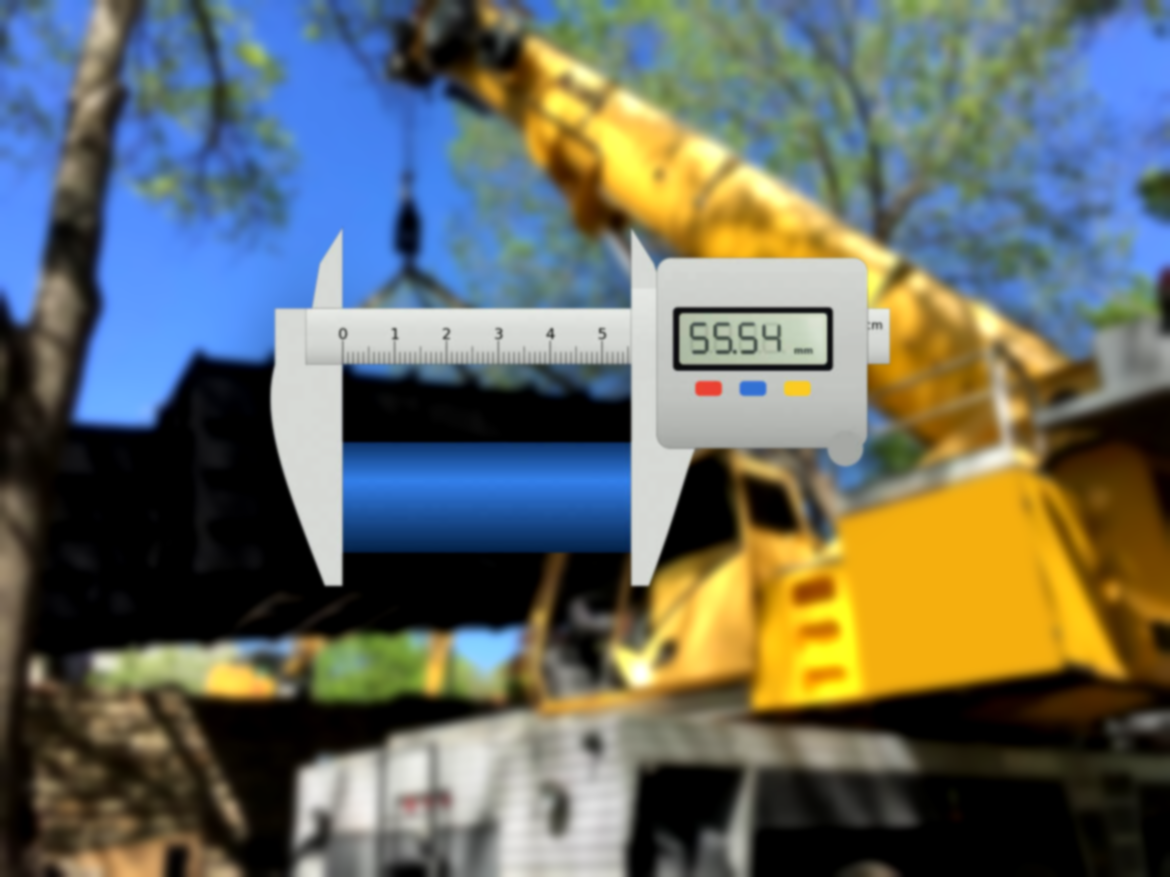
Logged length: 55.54 mm
